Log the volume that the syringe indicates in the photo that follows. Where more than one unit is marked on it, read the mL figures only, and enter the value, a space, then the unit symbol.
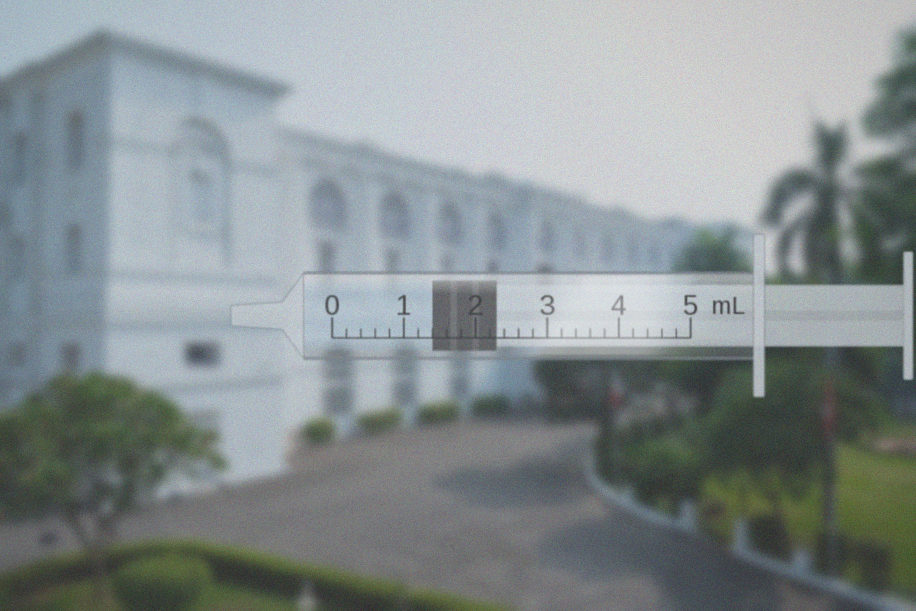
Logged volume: 1.4 mL
